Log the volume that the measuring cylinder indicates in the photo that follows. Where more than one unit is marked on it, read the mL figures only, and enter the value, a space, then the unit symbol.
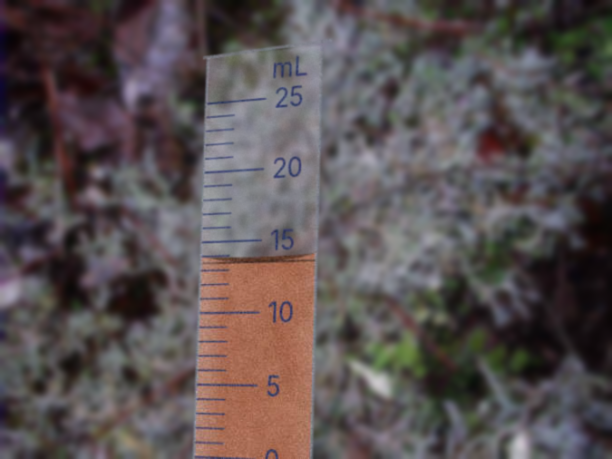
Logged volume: 13.5 mL
